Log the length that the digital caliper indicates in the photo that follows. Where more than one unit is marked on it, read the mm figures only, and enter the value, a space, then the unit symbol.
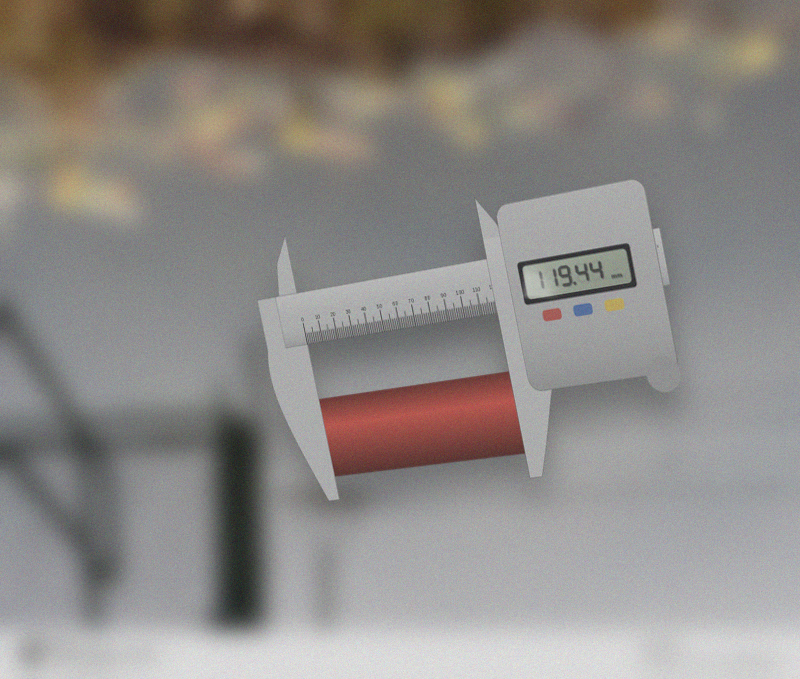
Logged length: 119.44 mm
